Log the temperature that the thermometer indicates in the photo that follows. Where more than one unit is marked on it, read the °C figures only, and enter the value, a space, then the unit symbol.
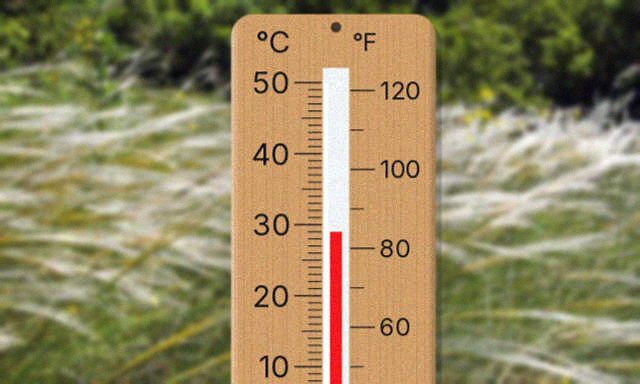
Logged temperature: 29 °C
